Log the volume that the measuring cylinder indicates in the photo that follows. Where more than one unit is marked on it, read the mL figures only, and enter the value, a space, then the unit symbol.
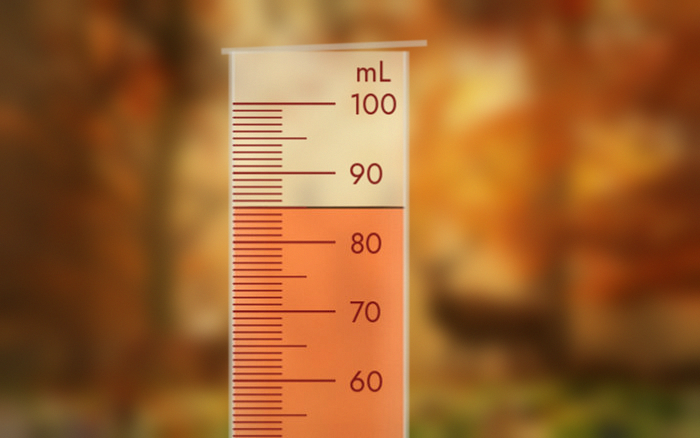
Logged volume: 85 mL
